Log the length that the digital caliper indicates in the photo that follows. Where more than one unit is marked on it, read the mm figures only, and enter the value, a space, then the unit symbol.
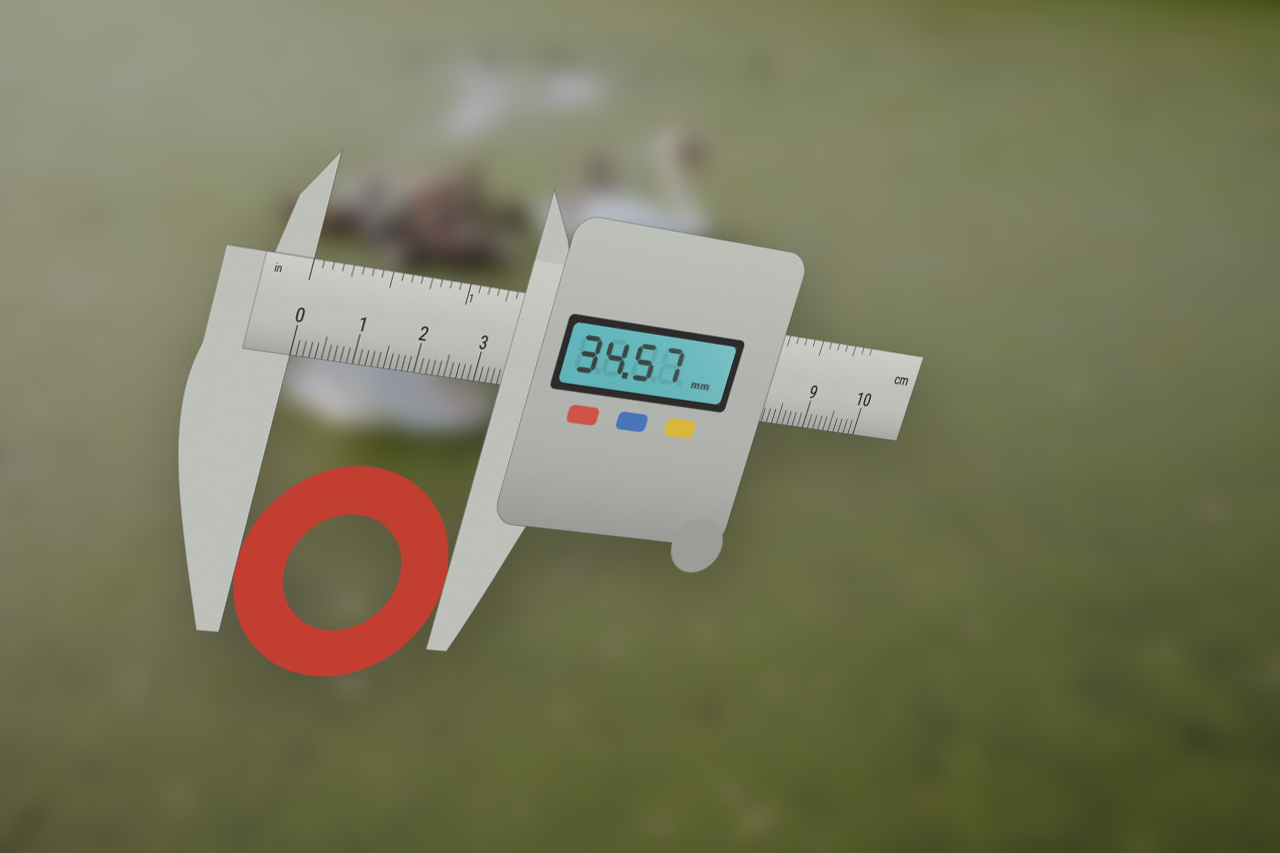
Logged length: 34.57 mm
